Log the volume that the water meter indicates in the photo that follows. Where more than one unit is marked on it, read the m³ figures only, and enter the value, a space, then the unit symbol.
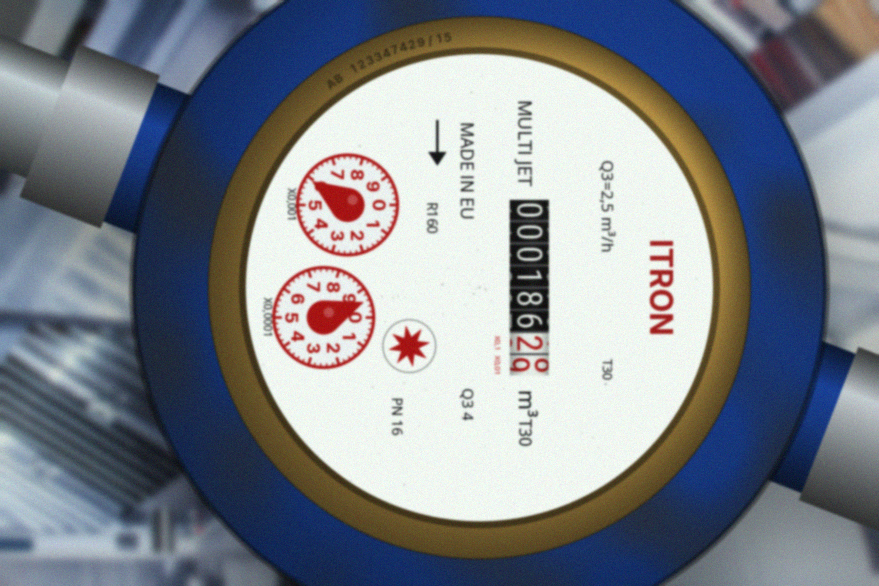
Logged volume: 186.2859 m³
